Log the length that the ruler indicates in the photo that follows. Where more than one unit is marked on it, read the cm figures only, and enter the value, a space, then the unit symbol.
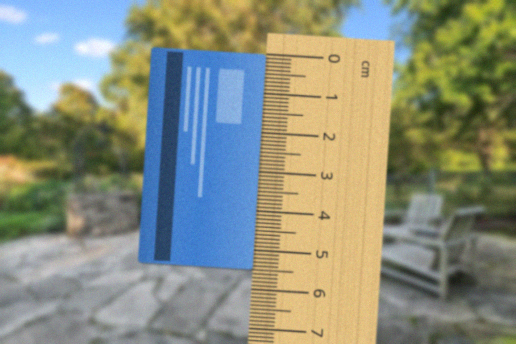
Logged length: 5.5 cm
